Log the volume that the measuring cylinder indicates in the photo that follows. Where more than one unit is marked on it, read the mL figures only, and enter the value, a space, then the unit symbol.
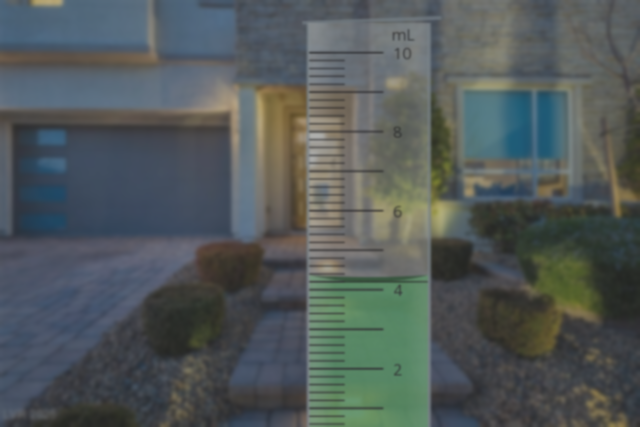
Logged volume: 4.2 mL
